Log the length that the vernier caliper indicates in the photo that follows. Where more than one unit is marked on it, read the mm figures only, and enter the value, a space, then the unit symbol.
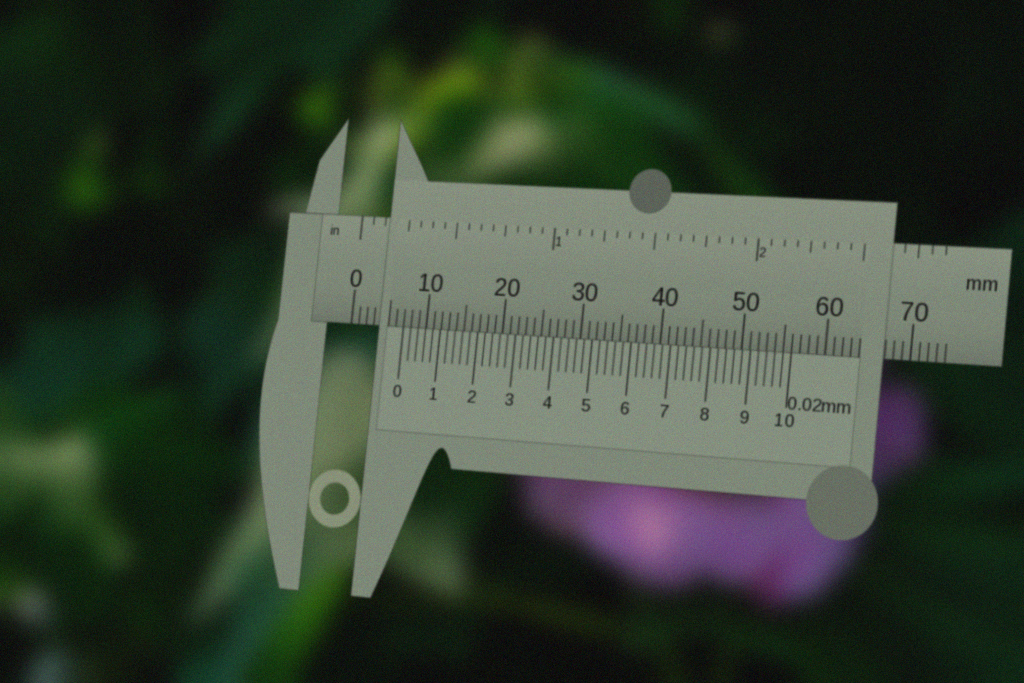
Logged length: 7.0 mm
